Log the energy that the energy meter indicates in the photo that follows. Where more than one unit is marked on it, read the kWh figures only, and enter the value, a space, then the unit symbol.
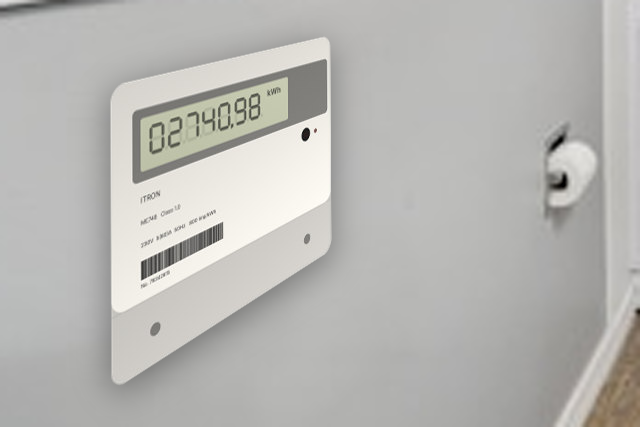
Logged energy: 2740.98 kWh
